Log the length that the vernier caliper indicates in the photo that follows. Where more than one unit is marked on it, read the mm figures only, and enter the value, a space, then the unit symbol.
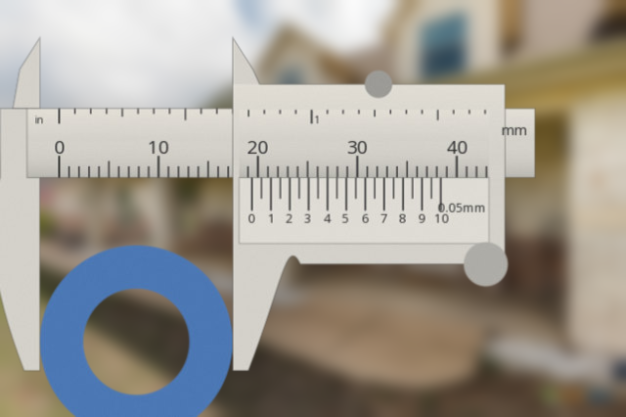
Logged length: 19.4 mm
